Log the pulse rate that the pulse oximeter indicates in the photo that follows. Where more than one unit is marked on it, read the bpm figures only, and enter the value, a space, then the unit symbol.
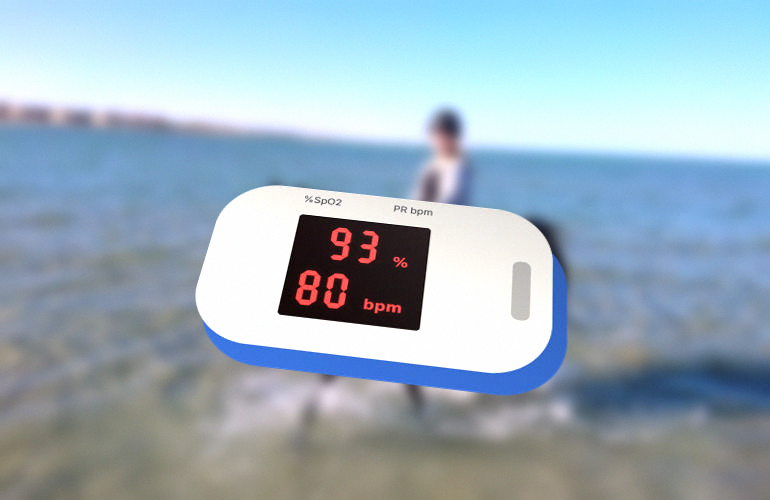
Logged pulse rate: 80 bpm
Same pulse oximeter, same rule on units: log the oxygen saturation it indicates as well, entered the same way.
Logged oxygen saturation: 93 %
